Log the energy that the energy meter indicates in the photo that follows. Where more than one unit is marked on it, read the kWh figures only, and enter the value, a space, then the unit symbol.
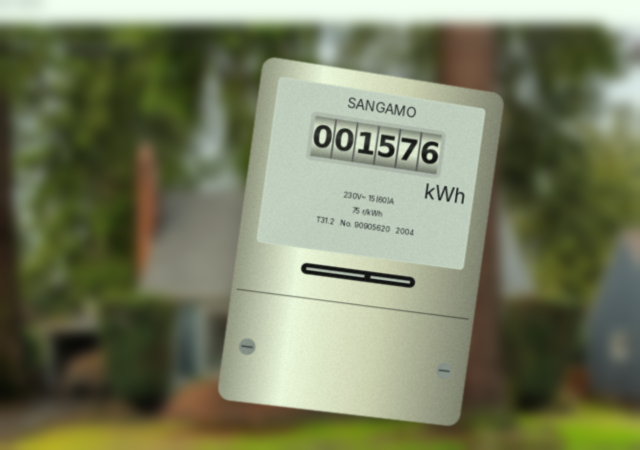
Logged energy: 1576 kWh
